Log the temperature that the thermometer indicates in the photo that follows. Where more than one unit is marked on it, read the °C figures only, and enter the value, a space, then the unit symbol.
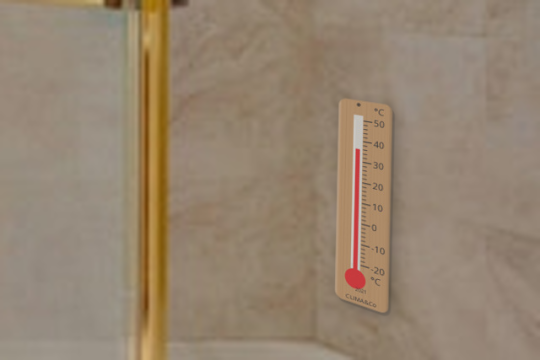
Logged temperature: 36 °C
